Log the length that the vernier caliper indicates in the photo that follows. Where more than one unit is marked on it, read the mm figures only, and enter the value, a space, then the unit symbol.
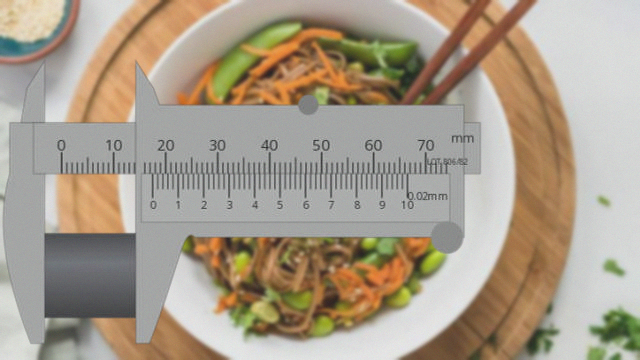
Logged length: 17.5 mm
